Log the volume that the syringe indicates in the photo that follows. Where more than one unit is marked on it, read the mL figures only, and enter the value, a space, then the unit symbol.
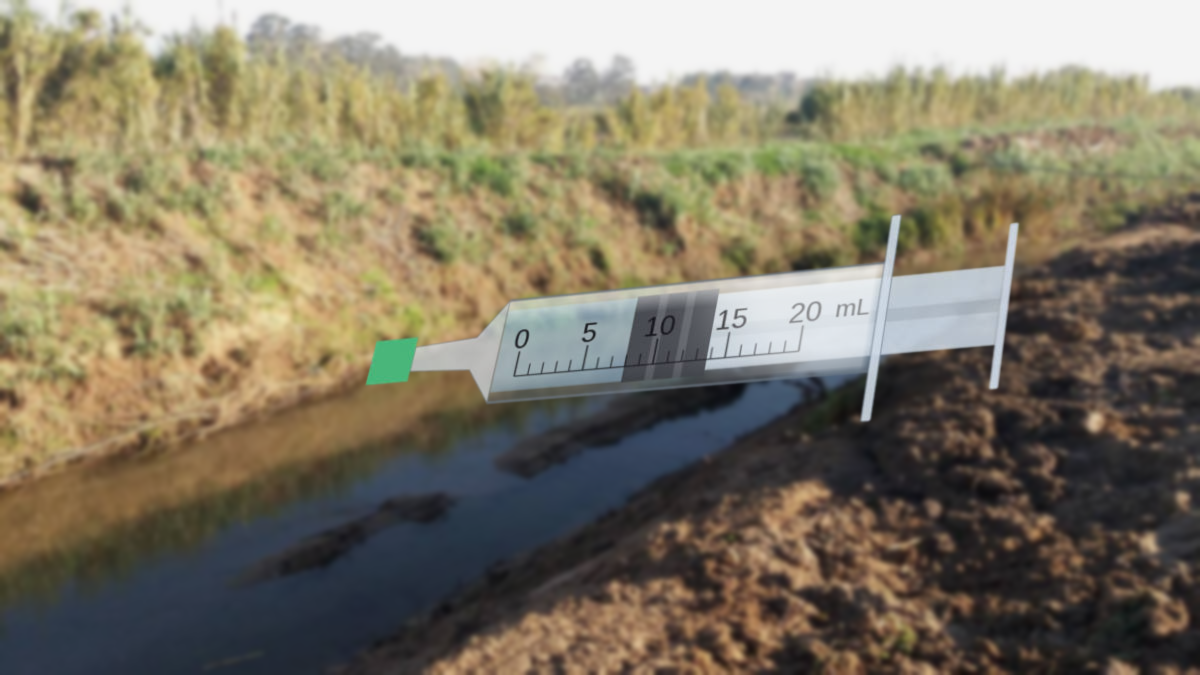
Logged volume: 8 mL
